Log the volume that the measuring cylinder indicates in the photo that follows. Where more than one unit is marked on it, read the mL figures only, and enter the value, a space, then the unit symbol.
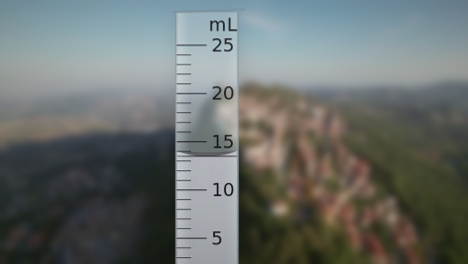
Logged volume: 13.5 mL
